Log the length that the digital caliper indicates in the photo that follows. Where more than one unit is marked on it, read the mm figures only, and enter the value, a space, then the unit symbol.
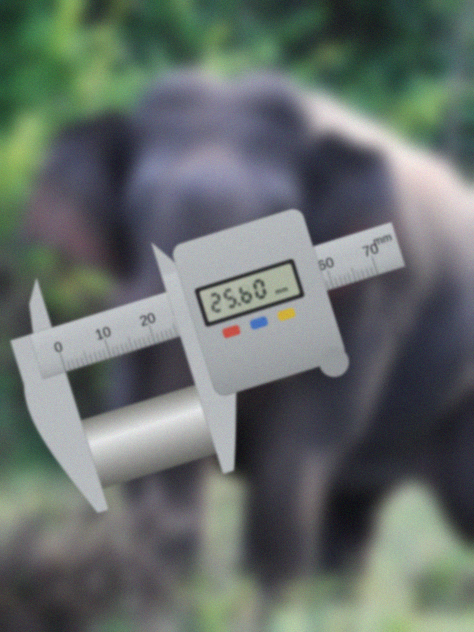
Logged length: 25.60 mm
